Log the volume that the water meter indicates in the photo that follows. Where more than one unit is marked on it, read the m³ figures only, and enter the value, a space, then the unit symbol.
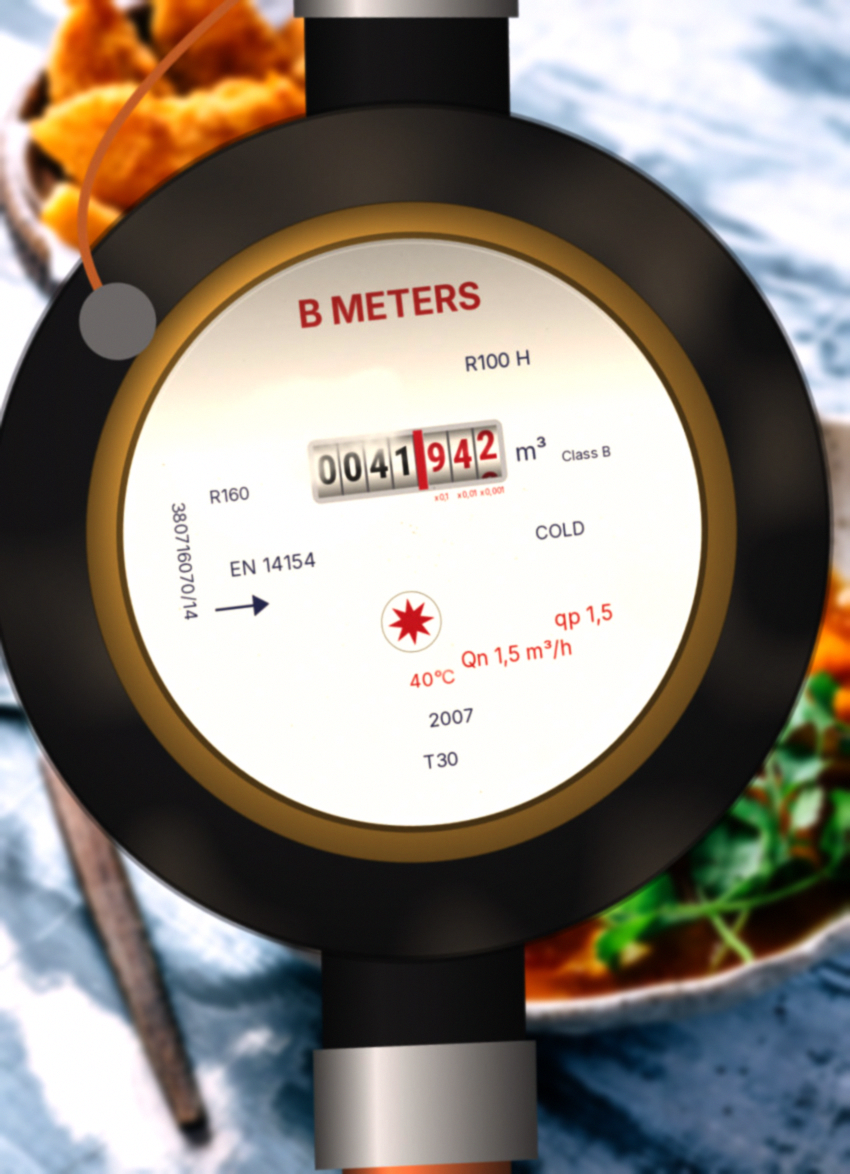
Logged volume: 41.942 m³
